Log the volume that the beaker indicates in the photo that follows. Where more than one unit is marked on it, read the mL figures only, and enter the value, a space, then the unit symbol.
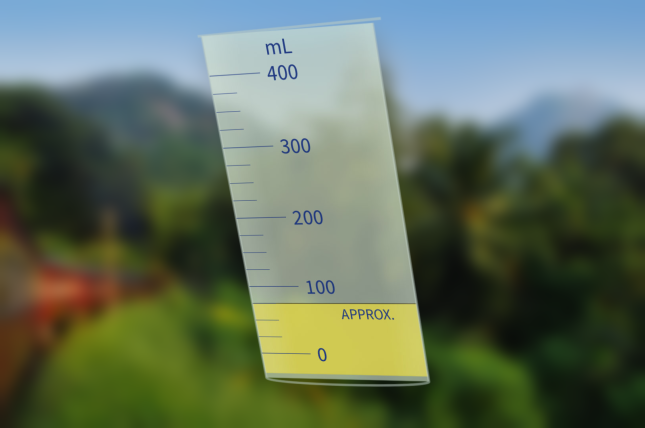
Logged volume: 75 mL
